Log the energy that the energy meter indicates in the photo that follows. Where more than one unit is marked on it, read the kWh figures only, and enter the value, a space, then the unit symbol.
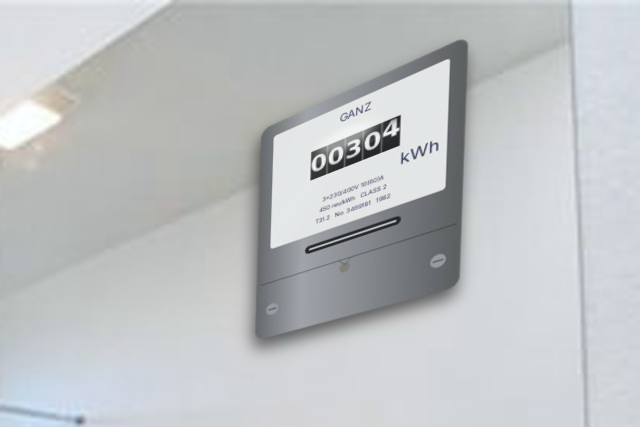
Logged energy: 304 kWh
